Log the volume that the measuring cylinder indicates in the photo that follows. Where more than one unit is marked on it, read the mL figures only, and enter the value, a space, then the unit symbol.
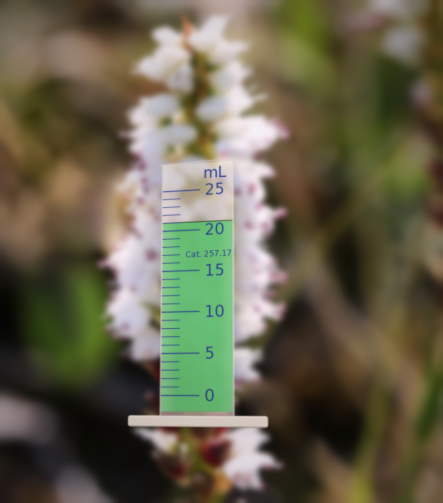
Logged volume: 21 mL
